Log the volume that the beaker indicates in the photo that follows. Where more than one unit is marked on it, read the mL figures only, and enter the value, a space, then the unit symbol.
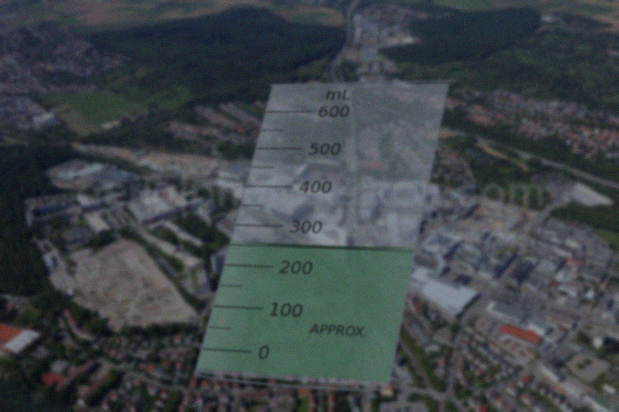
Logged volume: 250 mL
